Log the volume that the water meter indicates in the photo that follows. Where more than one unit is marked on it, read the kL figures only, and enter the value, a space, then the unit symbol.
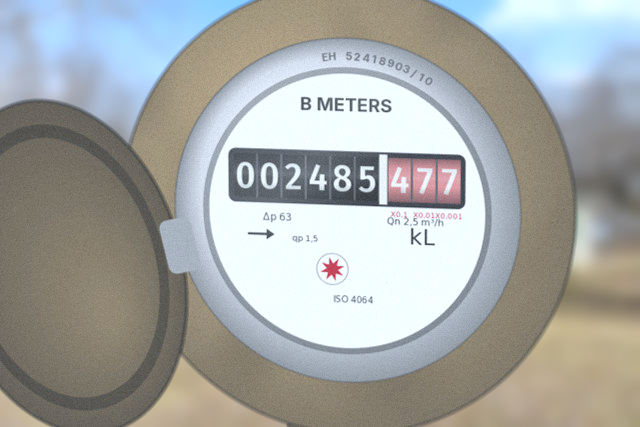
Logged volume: 2485.477 kL
